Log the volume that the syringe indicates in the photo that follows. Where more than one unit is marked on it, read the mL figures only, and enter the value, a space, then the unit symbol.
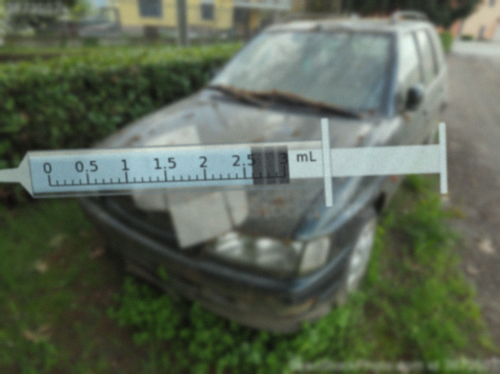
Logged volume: 2.6 mL
